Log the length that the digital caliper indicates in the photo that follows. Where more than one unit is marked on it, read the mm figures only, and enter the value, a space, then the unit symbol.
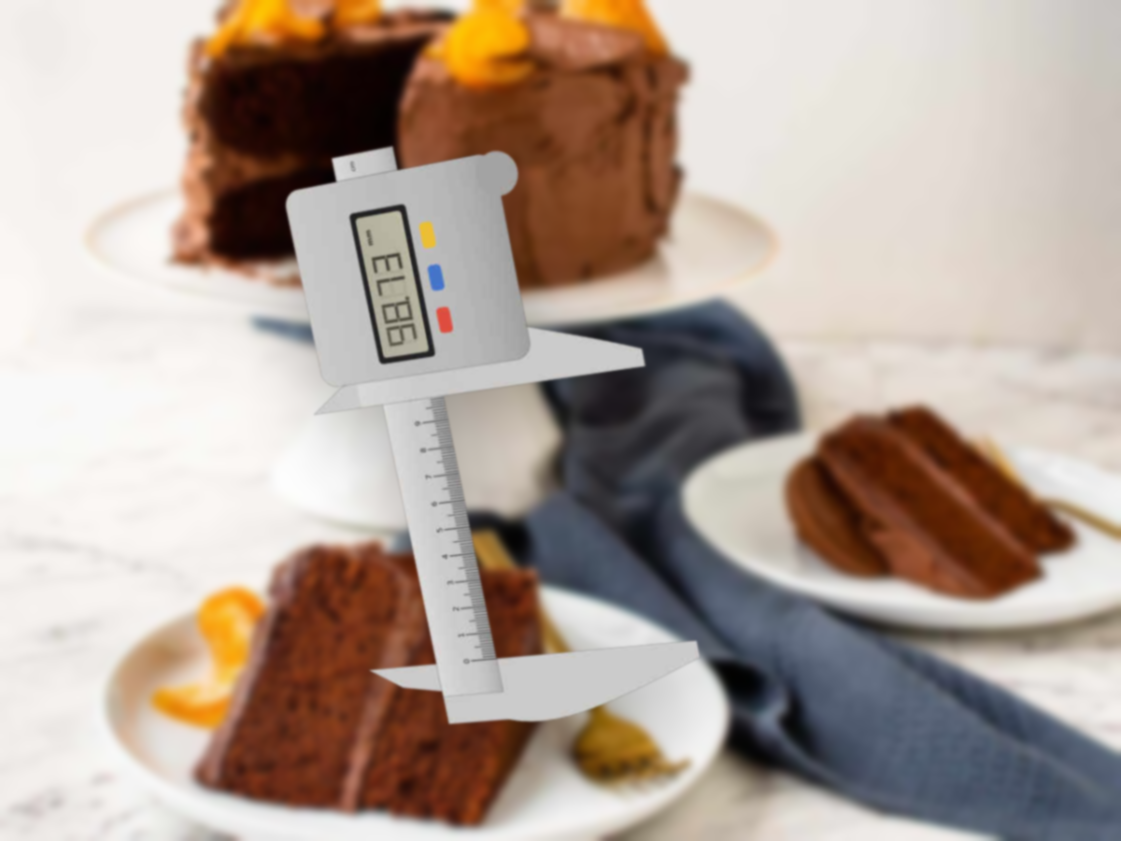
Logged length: 98.73 mm
